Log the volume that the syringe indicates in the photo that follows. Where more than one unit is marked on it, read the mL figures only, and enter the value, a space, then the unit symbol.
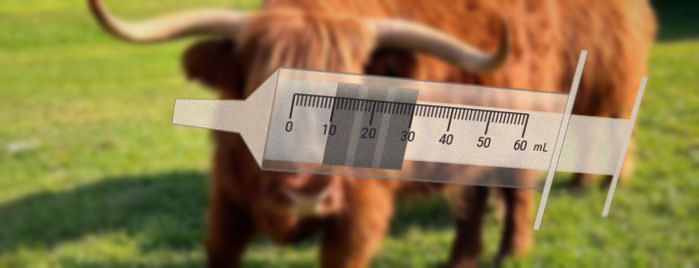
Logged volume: 10 mL
